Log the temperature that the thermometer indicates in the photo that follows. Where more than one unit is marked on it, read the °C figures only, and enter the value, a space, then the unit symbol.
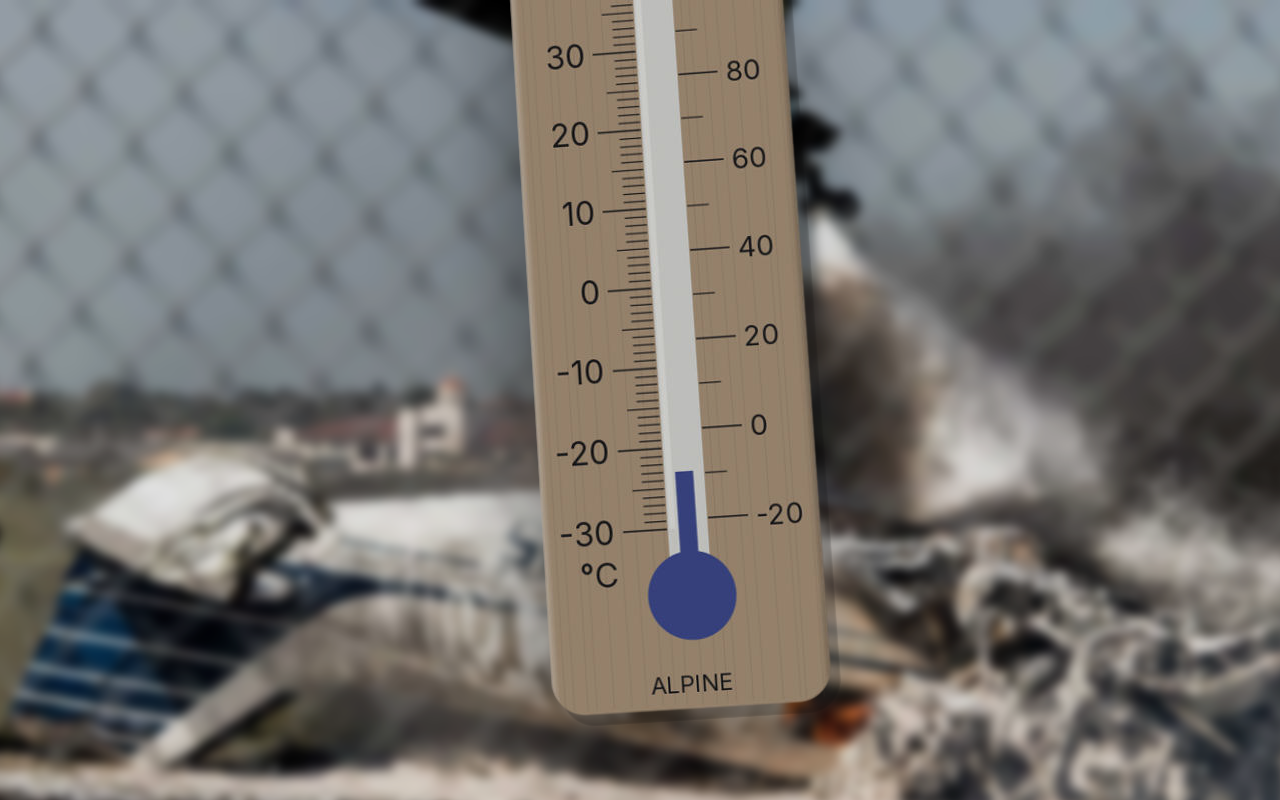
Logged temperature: -23 °C
